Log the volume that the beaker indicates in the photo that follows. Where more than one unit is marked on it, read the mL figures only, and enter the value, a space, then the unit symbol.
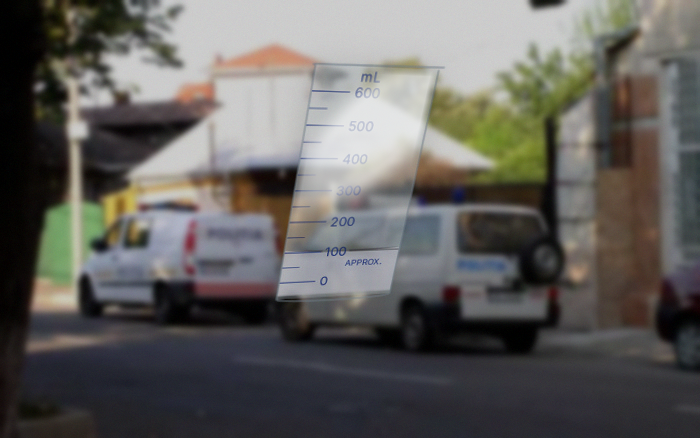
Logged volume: 100 mL
